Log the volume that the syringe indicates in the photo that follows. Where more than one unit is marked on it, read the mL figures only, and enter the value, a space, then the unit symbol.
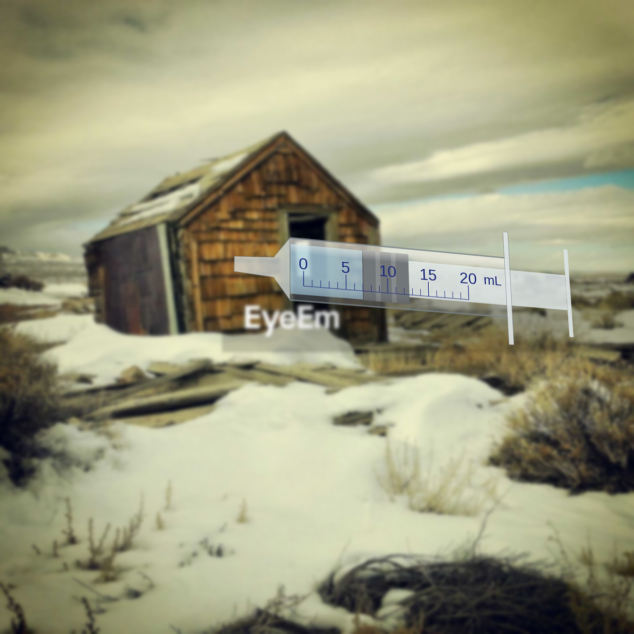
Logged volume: 7 mL
